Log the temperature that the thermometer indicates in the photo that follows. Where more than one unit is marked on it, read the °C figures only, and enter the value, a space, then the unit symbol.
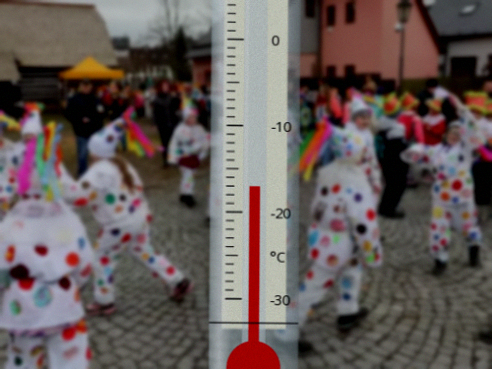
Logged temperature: -17 °C
